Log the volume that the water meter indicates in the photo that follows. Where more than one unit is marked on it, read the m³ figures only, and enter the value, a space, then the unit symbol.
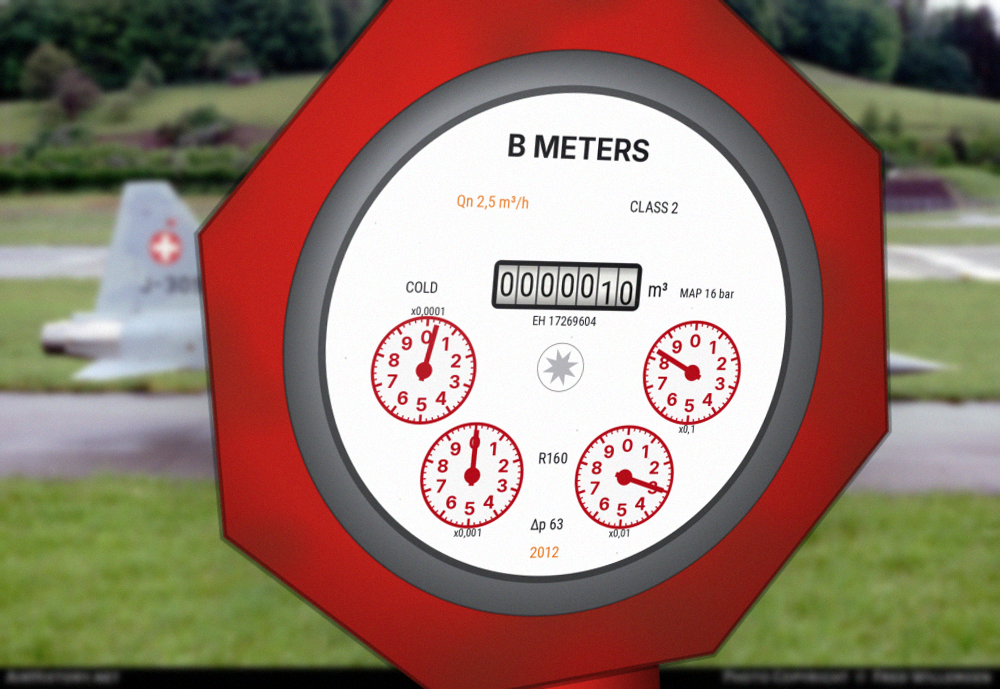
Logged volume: 9.8300 m³
